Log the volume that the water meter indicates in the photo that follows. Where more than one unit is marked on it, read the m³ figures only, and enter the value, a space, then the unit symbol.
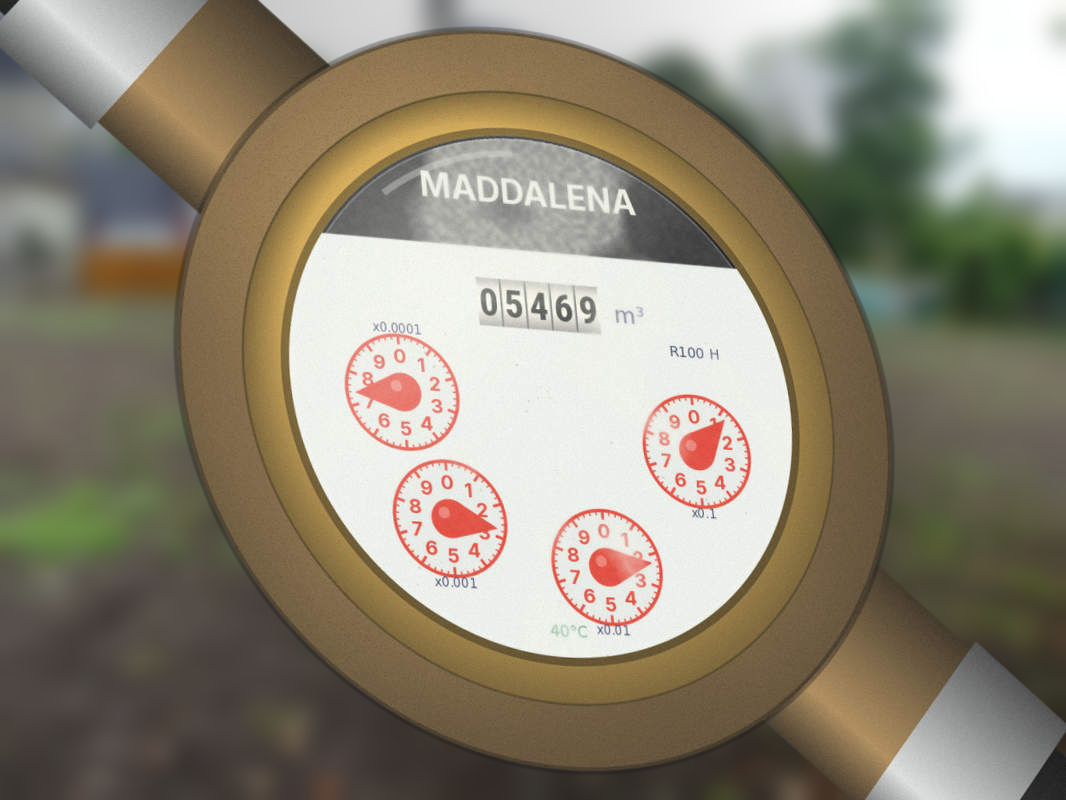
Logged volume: 5469.1227 m³
